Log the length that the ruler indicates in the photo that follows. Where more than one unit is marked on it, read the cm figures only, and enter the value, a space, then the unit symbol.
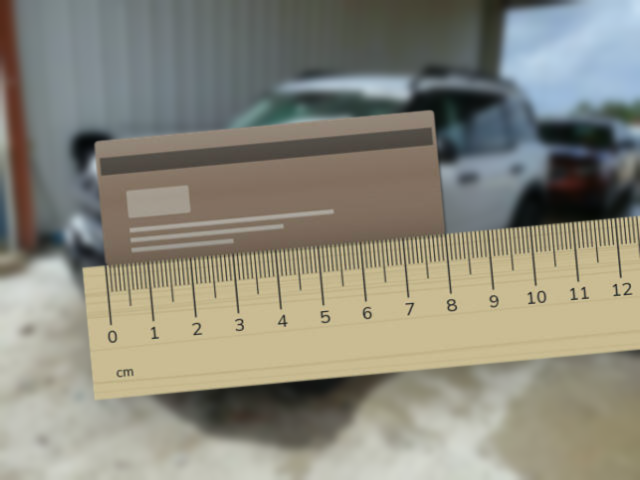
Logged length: 8 cm
